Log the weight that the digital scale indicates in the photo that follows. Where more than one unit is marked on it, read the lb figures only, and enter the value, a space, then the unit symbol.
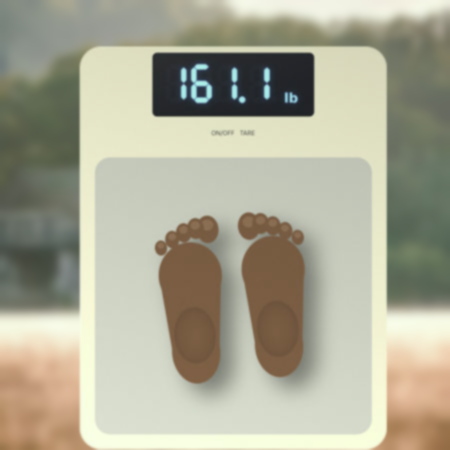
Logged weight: 161.1 lb
